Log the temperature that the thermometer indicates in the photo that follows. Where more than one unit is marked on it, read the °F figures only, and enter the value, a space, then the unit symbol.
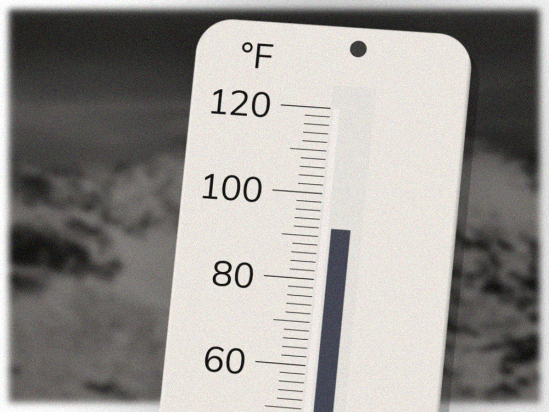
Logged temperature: 92 °F
